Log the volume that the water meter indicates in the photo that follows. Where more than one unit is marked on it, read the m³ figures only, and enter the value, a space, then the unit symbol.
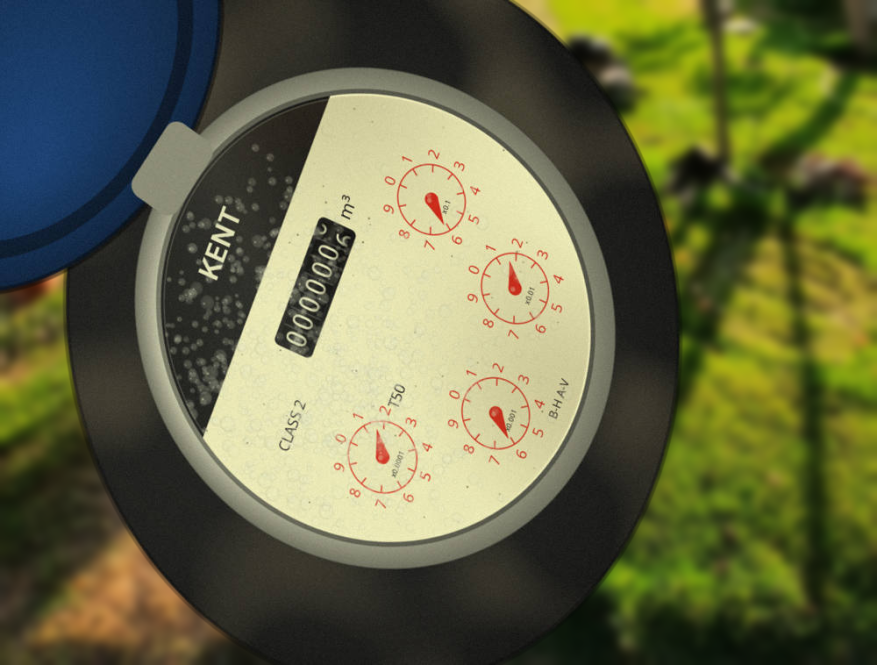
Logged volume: 5.6161 m³
